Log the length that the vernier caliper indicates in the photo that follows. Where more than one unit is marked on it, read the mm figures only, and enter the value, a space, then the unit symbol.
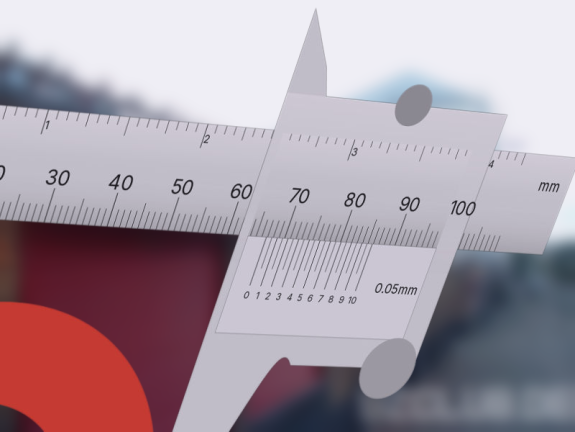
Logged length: 66.8 mm
